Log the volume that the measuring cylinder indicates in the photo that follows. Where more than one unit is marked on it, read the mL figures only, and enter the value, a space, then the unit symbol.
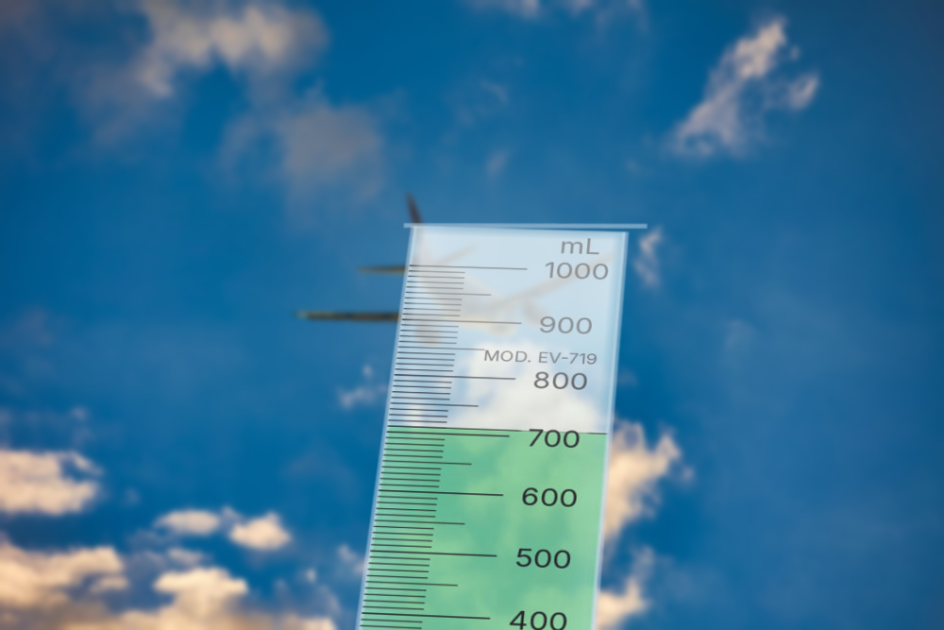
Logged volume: 710 mL
